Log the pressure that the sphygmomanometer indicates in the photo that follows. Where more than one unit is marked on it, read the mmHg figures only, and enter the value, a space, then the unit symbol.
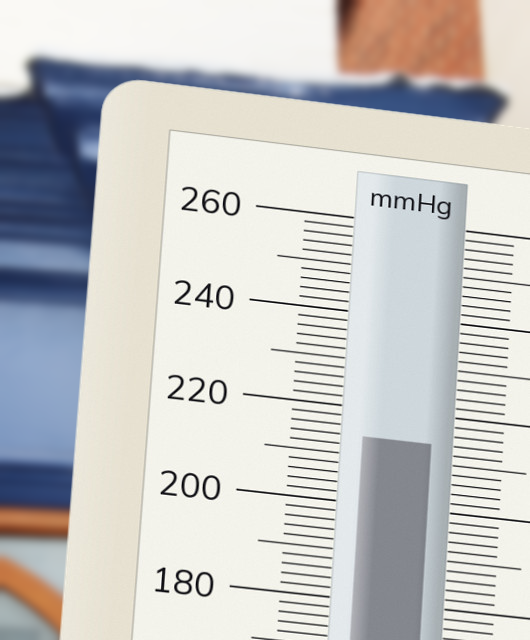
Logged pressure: 214 mmHg
